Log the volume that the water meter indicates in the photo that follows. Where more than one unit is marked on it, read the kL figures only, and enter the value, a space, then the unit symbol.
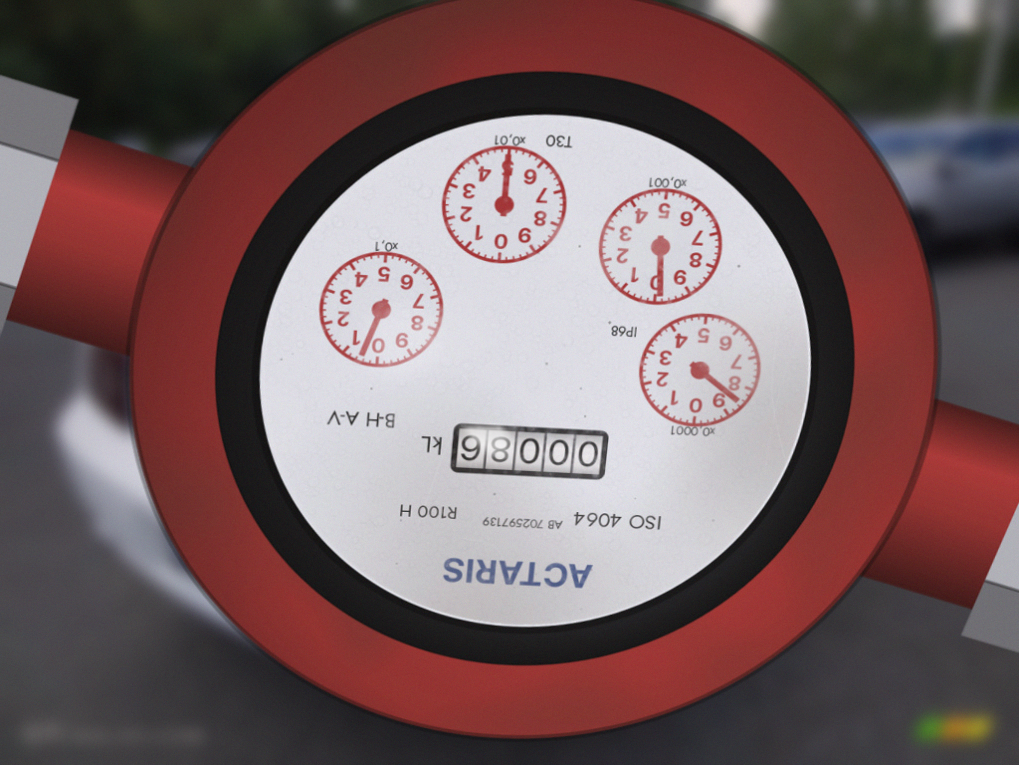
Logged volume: 86.0498 kL
